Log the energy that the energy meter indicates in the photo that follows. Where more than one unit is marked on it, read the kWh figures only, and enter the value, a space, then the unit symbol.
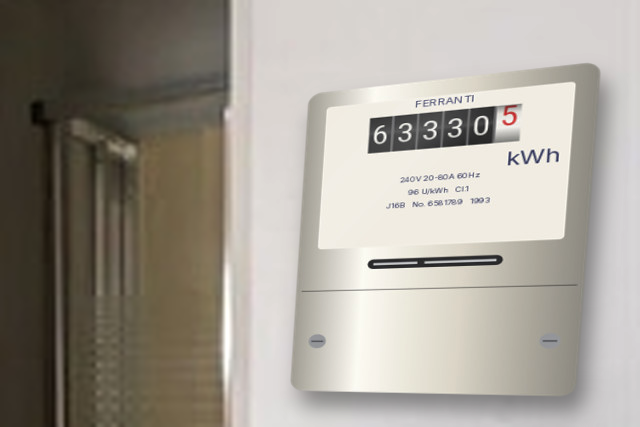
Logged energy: 63330.5 kWh
